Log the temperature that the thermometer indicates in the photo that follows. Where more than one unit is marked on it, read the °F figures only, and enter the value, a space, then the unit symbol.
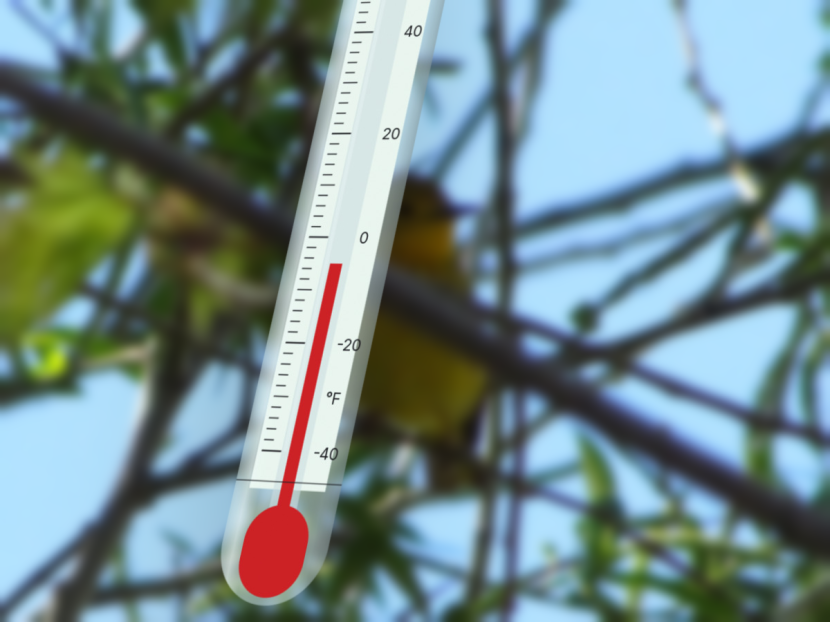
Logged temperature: -5 °F
